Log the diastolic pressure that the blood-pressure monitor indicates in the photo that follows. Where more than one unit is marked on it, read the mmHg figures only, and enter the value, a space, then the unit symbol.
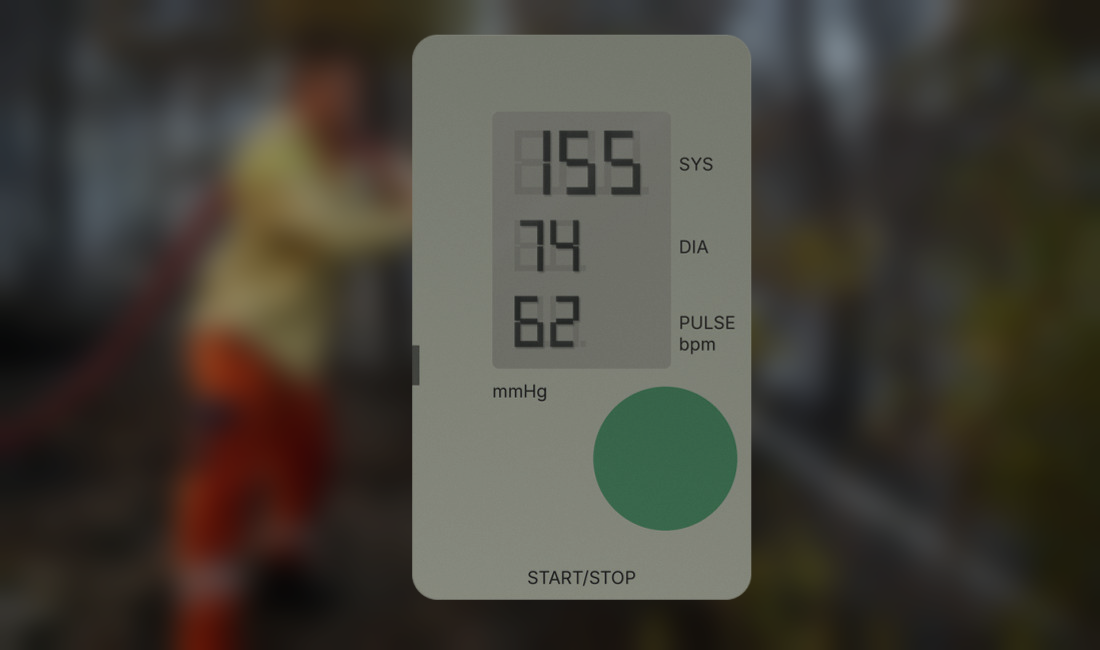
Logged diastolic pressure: 74 mmHg
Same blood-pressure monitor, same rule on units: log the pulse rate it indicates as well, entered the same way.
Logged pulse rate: 62 bpm
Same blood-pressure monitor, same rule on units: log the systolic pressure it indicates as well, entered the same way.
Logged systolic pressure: 155 mmHg
